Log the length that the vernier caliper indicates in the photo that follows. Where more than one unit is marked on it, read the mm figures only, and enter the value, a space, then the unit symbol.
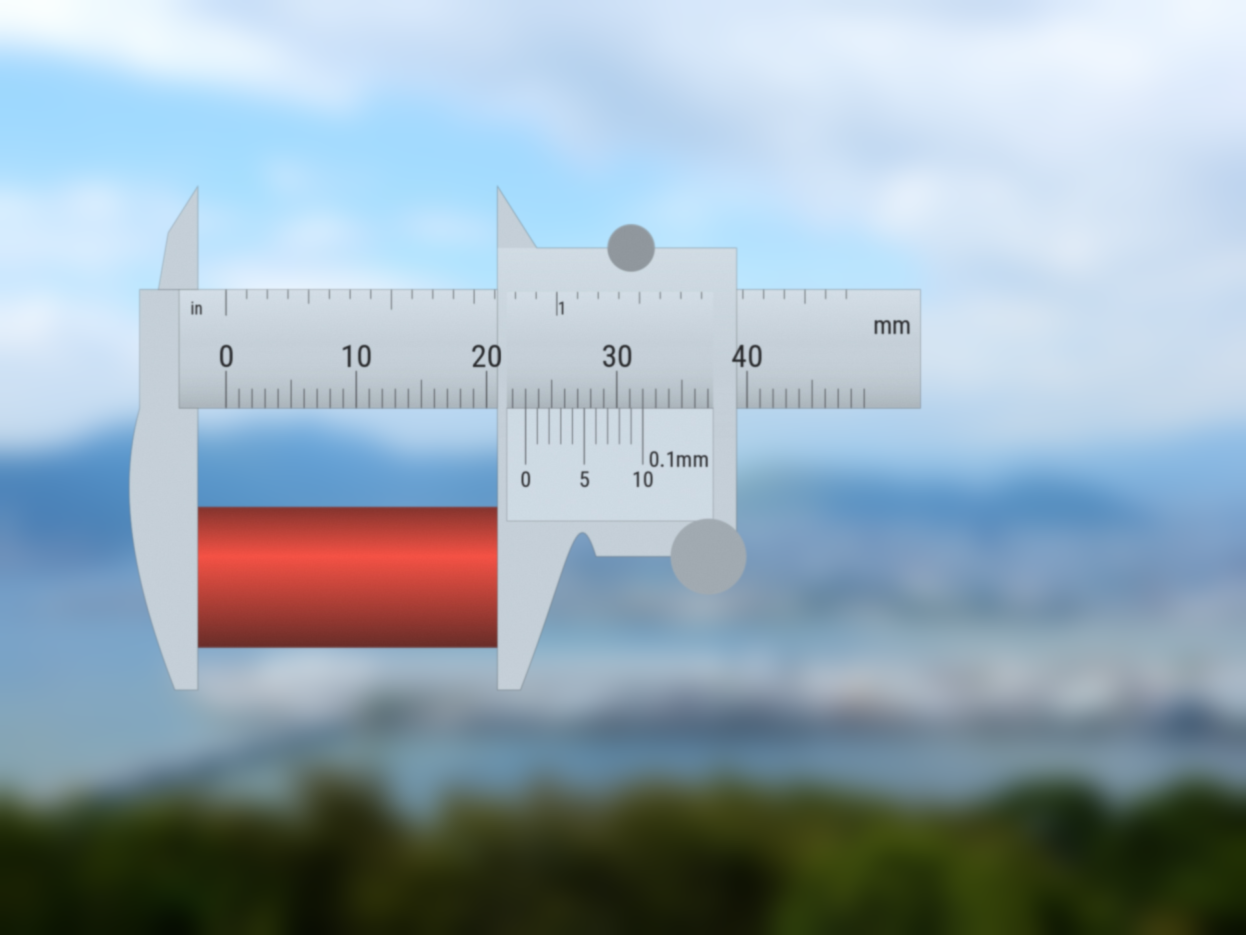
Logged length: 23.0 mm
